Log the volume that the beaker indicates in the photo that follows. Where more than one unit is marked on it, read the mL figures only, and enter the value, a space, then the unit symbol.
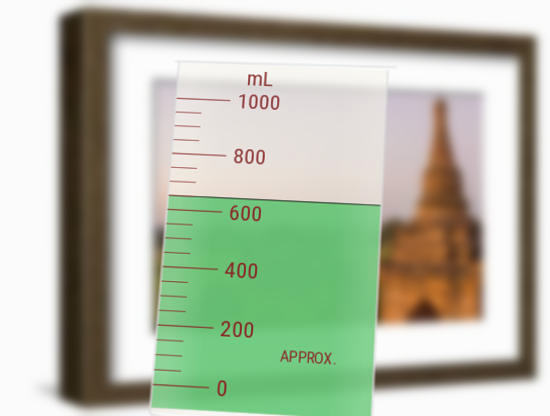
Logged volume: 650 mL
